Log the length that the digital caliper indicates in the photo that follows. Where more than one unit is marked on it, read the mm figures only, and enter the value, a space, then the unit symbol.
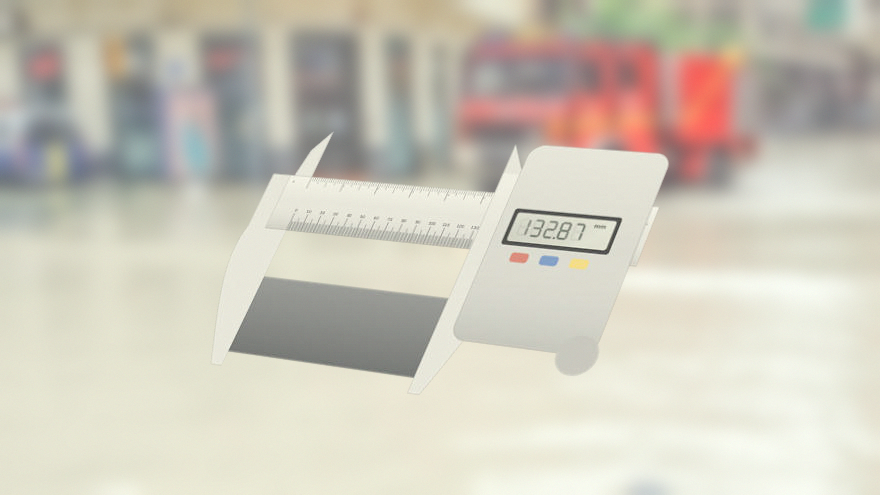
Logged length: 132.87 mm
